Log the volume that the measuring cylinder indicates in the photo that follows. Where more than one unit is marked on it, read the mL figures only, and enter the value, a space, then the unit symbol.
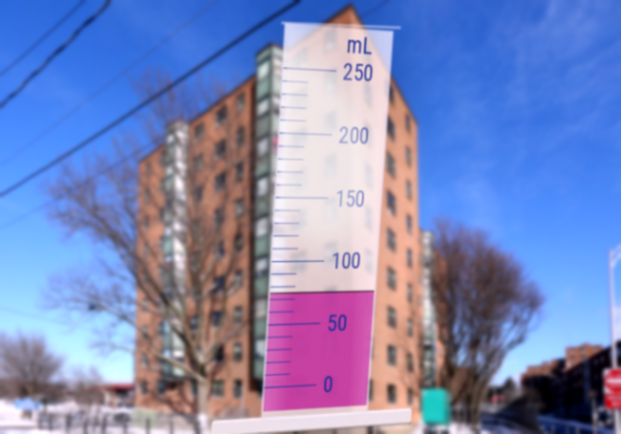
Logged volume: 75 mL
